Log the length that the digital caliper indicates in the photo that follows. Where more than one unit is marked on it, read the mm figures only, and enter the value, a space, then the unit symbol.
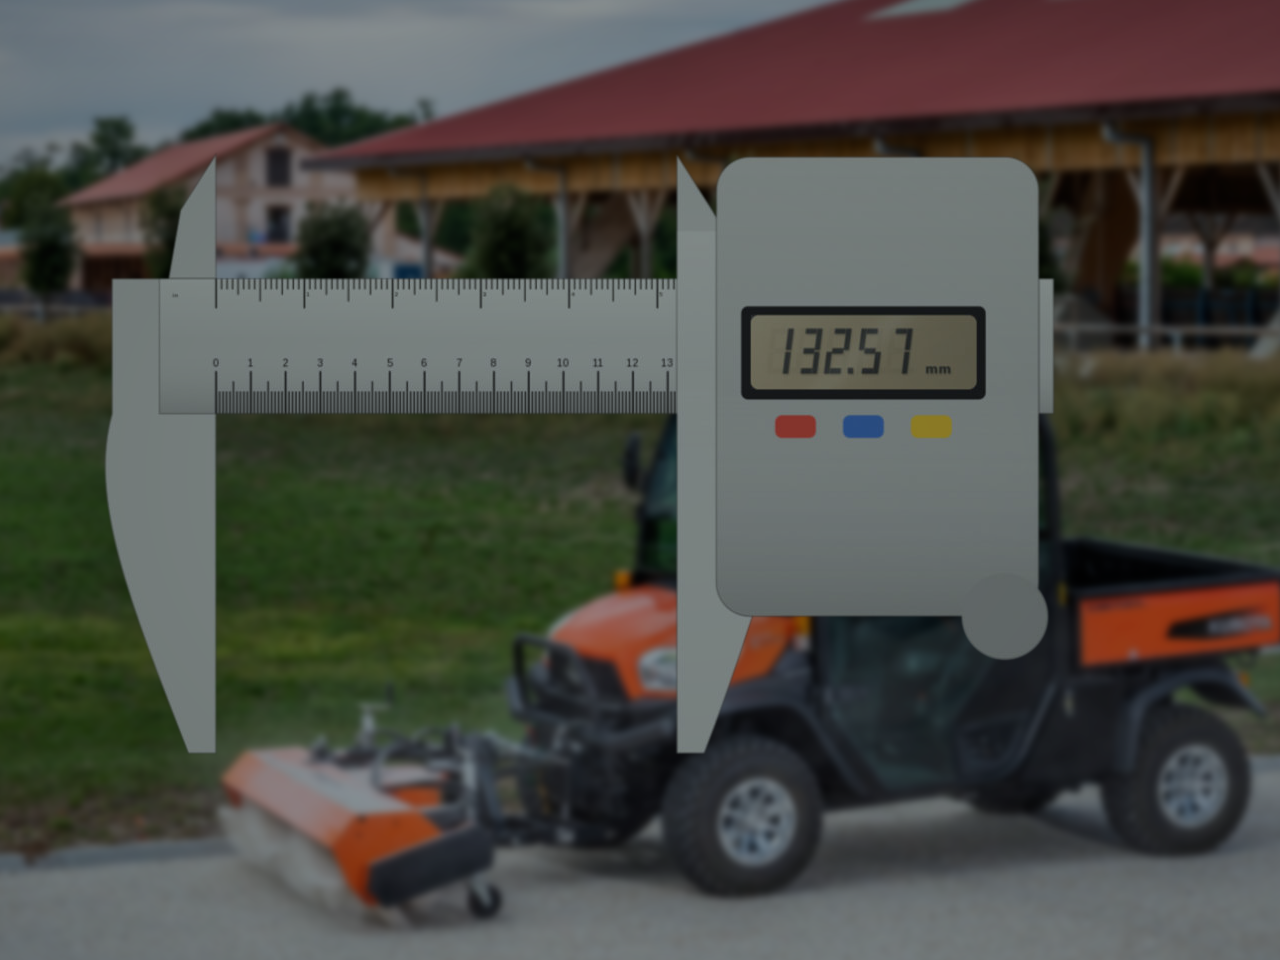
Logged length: 132.57 mm
